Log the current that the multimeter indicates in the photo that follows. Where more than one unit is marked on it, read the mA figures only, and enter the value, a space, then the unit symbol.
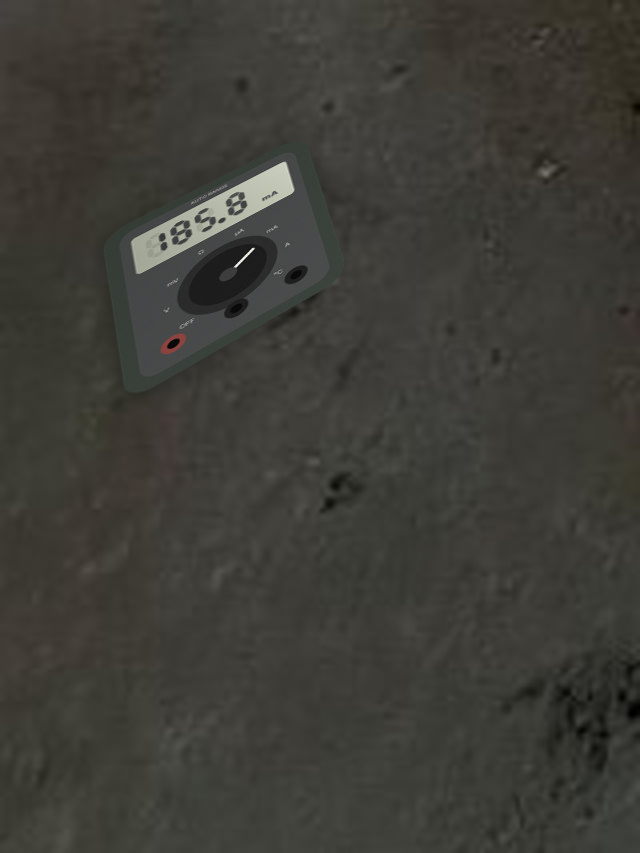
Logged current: 185.8 mA
